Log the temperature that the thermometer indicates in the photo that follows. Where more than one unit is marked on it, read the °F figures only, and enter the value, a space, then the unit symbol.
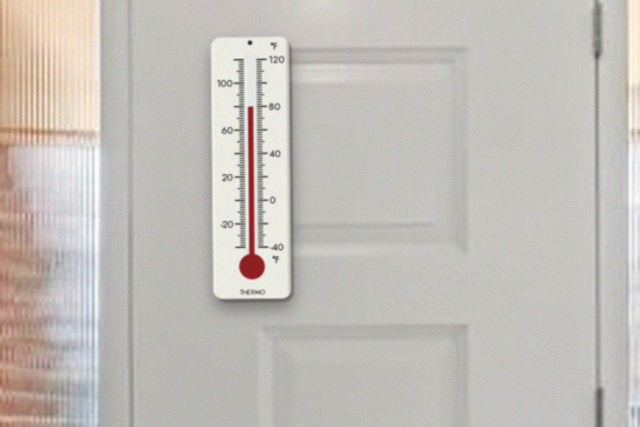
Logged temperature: 80 °F
